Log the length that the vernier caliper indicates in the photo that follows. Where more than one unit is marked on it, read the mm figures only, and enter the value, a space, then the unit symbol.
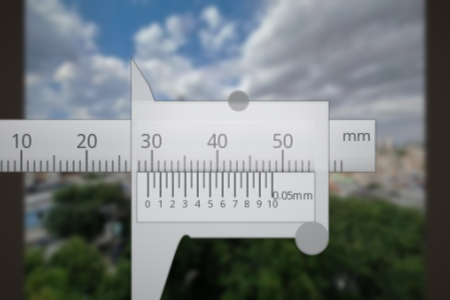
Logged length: 29.4 mm
